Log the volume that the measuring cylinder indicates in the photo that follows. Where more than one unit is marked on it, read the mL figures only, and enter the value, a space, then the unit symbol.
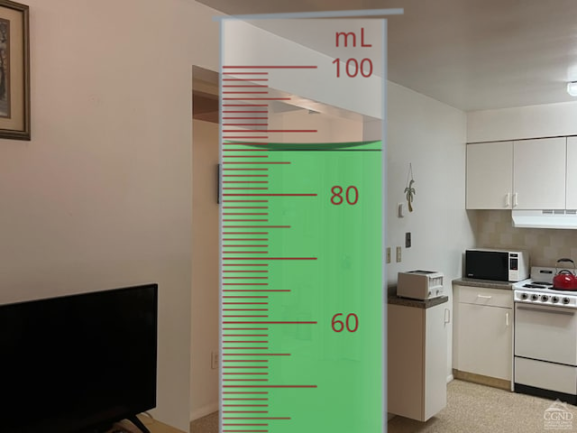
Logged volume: 87 mL
